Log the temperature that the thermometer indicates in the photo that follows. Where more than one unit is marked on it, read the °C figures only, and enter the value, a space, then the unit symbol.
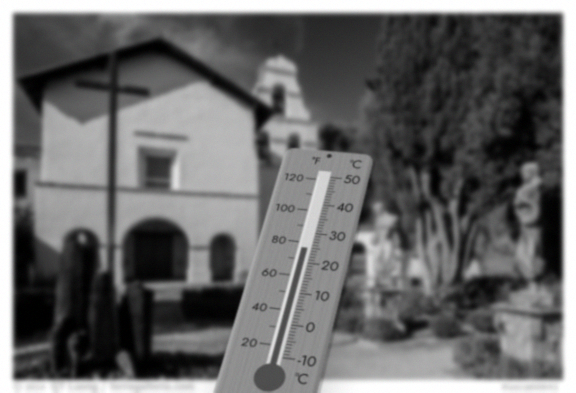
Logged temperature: 25 °C
